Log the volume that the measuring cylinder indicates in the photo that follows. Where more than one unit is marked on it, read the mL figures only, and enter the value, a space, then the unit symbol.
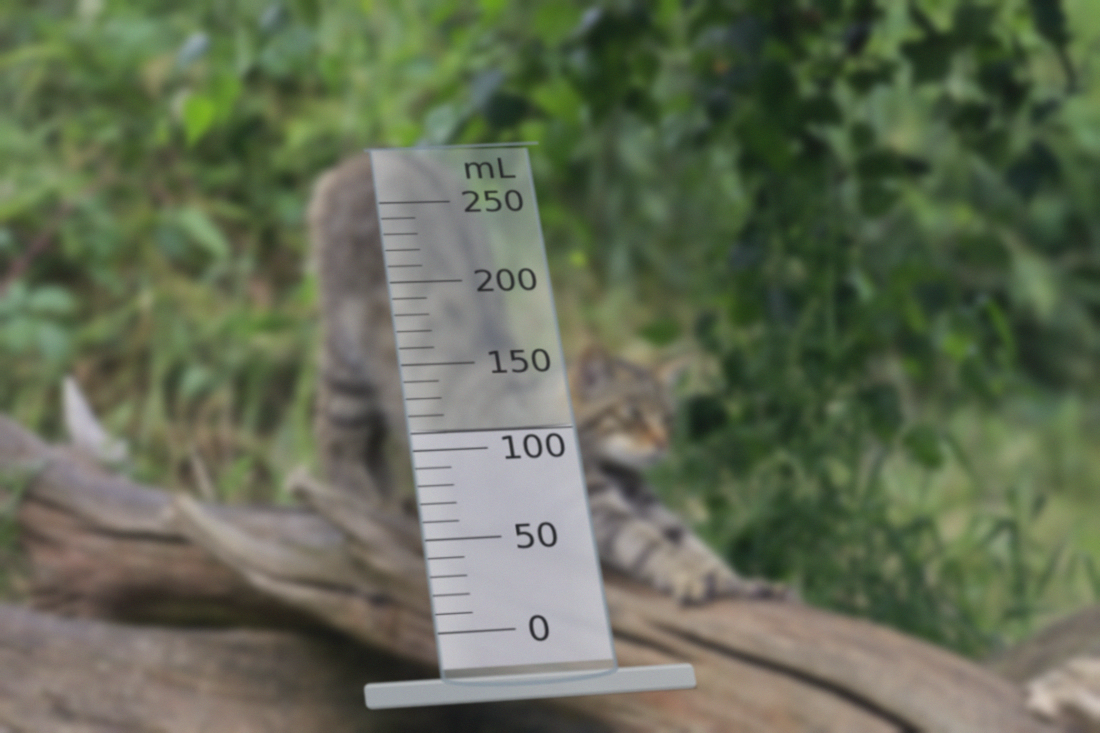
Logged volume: 110 mL
